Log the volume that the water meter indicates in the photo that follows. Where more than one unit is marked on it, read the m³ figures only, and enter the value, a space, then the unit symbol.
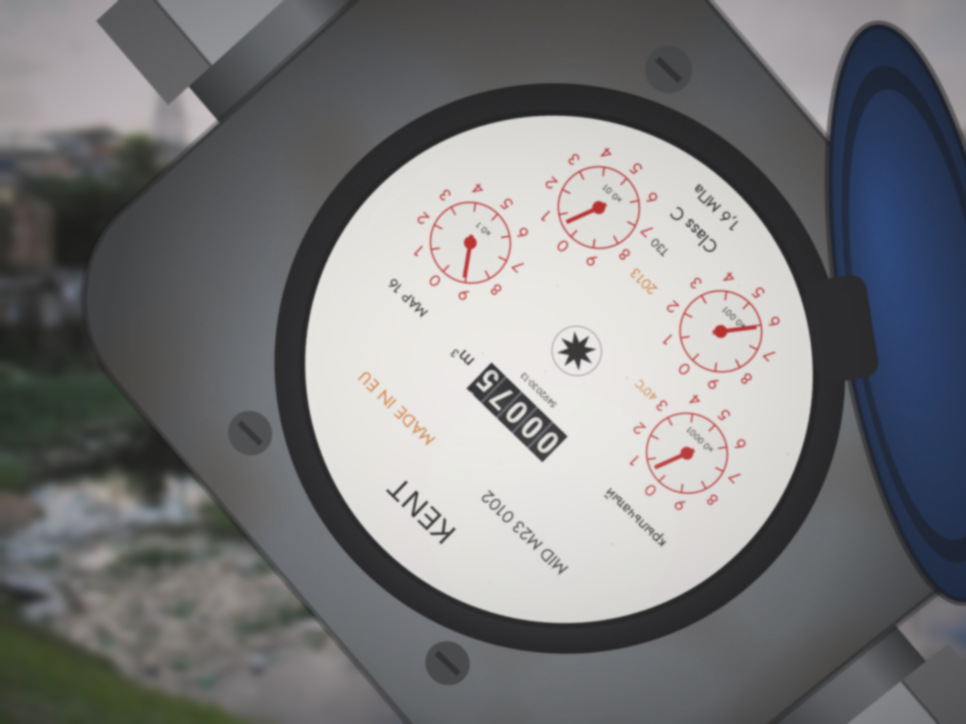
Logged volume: 74.9060 m³
